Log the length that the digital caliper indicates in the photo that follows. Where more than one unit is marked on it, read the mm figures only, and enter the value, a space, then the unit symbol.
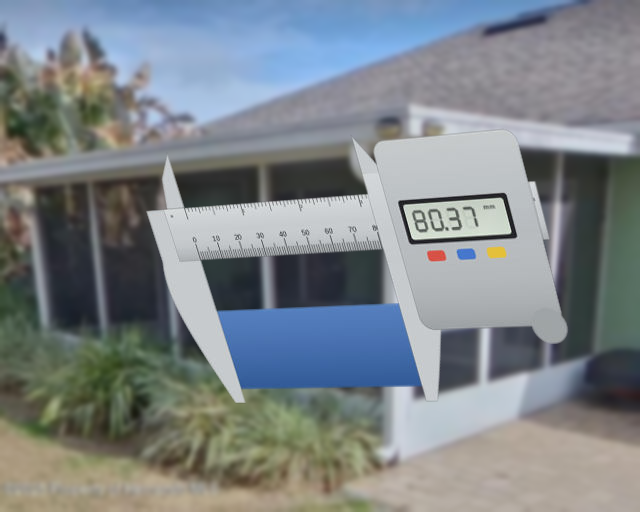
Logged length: 80.37 mm
